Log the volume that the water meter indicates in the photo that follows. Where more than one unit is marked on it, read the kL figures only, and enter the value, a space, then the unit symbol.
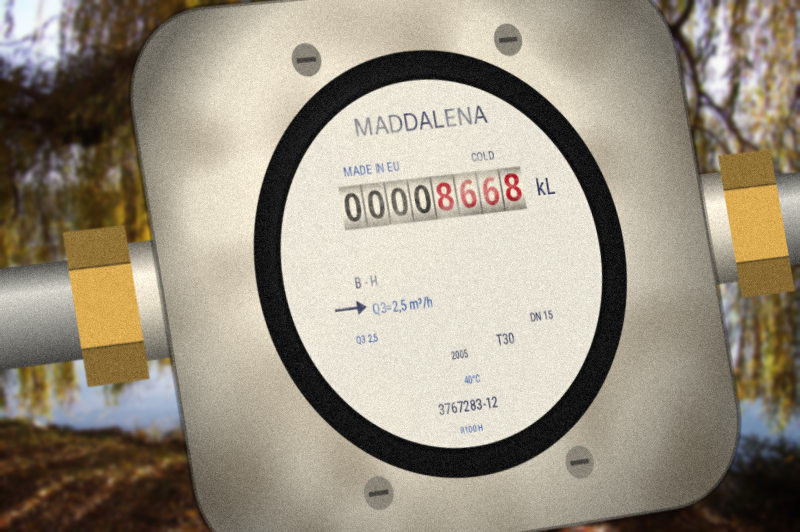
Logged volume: 0.8668 kL
